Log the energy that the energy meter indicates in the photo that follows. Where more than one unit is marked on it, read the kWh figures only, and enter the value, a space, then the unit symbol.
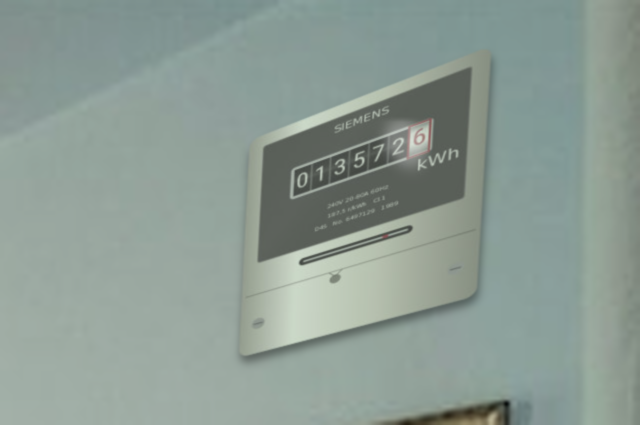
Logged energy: 13572.6 kWh
